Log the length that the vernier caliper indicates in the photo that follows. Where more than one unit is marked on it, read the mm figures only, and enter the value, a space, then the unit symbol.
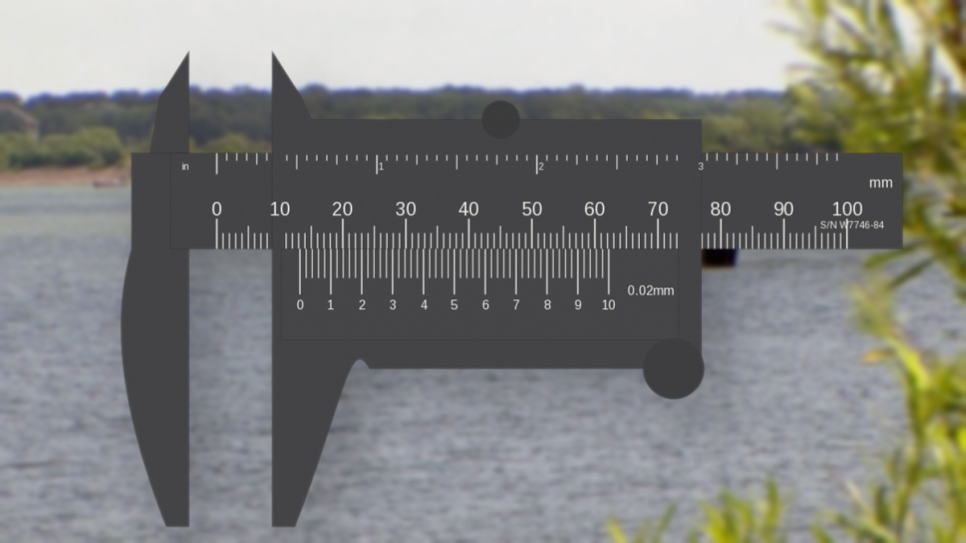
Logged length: 13.2 mm
